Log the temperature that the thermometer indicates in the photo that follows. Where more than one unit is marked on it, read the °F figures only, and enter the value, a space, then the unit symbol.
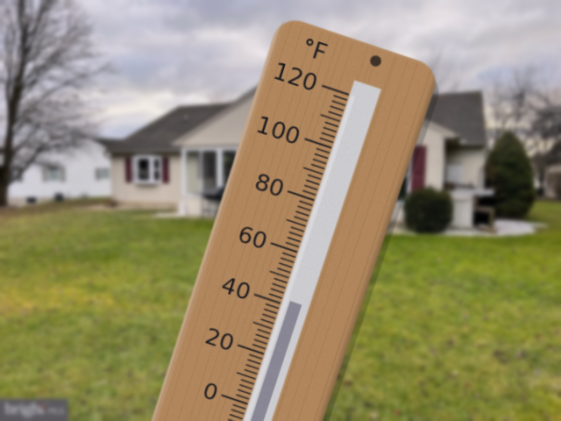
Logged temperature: 42 °F
